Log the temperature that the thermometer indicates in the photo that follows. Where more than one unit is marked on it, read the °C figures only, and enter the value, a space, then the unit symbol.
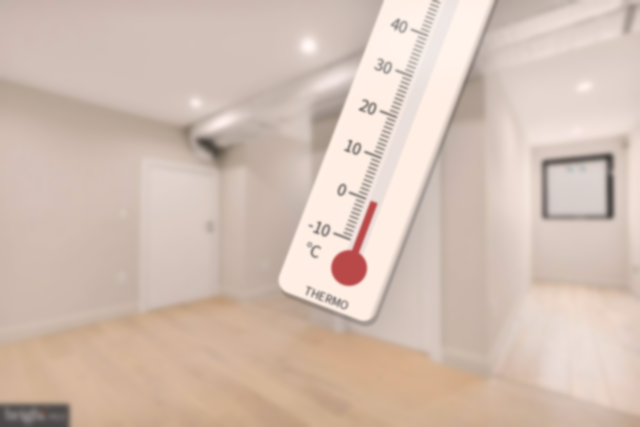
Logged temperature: 0 °C
